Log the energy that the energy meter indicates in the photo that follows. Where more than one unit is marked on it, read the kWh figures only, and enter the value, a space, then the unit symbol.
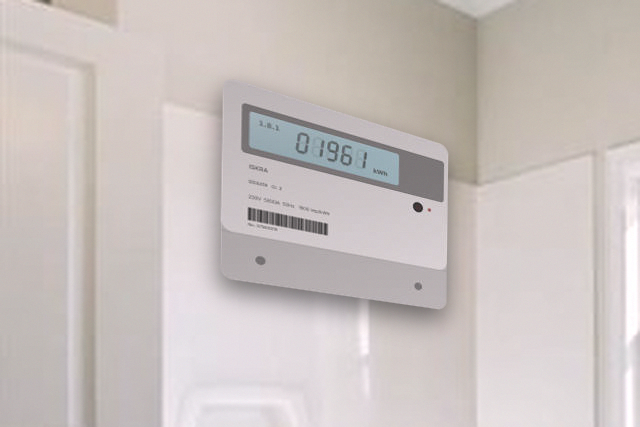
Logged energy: 1961 kWh
